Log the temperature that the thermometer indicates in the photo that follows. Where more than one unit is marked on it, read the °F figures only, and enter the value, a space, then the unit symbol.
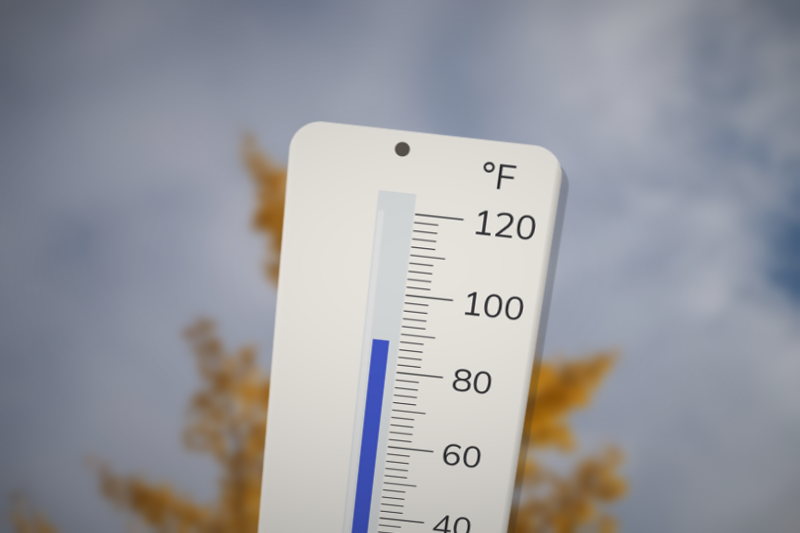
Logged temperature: 88 °F
